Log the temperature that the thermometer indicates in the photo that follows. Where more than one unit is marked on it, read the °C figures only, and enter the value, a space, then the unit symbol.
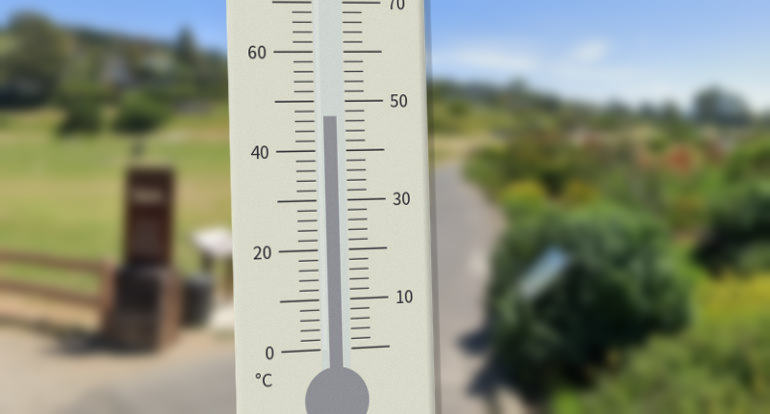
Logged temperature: 47 °C
